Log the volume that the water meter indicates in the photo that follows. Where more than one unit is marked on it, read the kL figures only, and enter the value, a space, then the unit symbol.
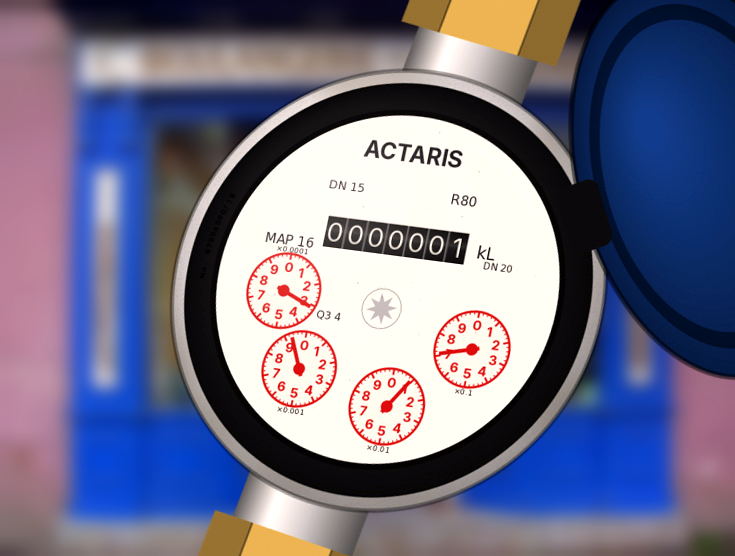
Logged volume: 1.7093 kL
